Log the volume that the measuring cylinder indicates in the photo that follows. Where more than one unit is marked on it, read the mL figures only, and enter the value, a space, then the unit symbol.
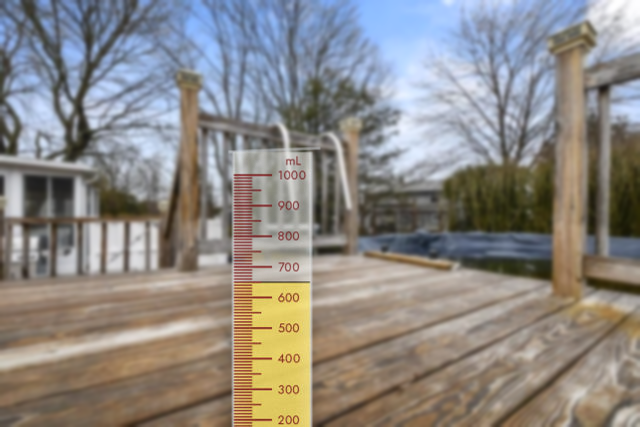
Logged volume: 650 mL
